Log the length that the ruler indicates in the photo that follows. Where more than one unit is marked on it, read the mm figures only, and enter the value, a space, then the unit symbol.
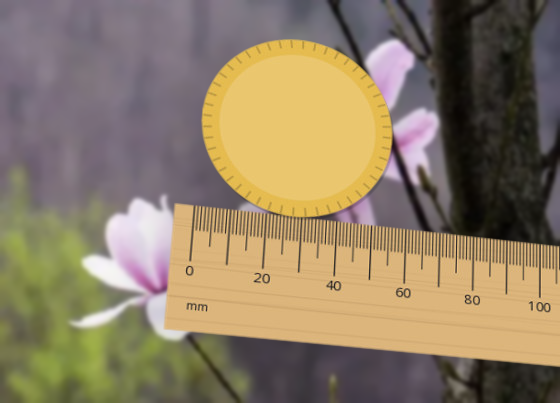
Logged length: 55 mm
